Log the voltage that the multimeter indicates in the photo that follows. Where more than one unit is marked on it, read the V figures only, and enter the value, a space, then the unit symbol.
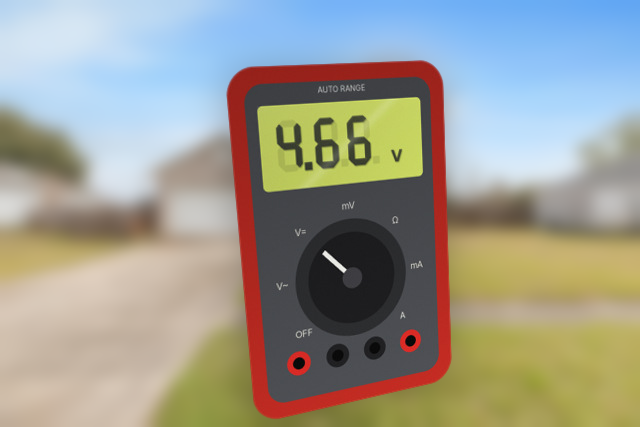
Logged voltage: 4.66 V
